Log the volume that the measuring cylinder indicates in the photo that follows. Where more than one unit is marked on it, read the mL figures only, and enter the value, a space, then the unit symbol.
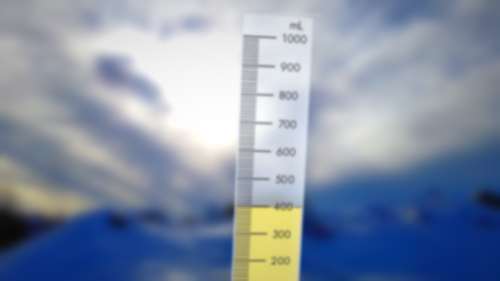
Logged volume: 400 mL
